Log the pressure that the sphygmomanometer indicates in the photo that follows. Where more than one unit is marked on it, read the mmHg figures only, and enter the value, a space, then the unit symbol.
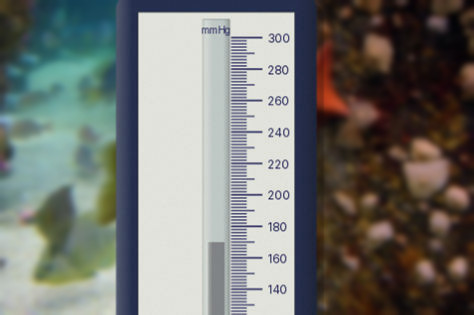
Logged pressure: 170 mmHg
